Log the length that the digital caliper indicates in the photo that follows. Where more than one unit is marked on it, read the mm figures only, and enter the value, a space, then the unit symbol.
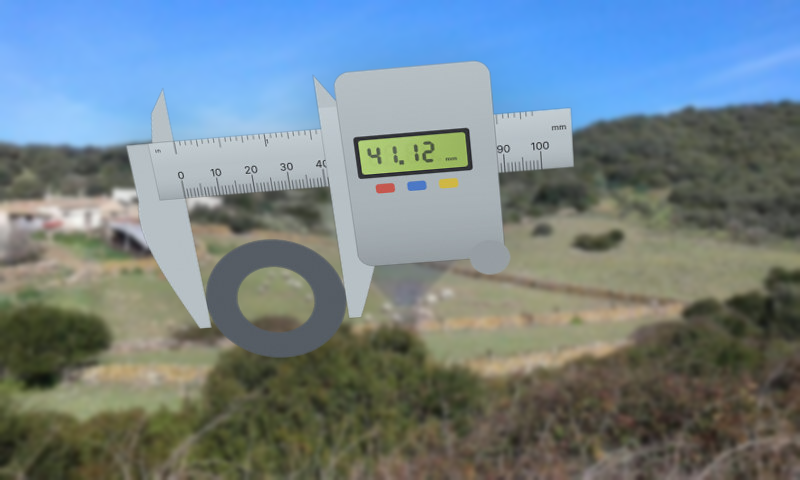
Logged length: 41.12 mm
